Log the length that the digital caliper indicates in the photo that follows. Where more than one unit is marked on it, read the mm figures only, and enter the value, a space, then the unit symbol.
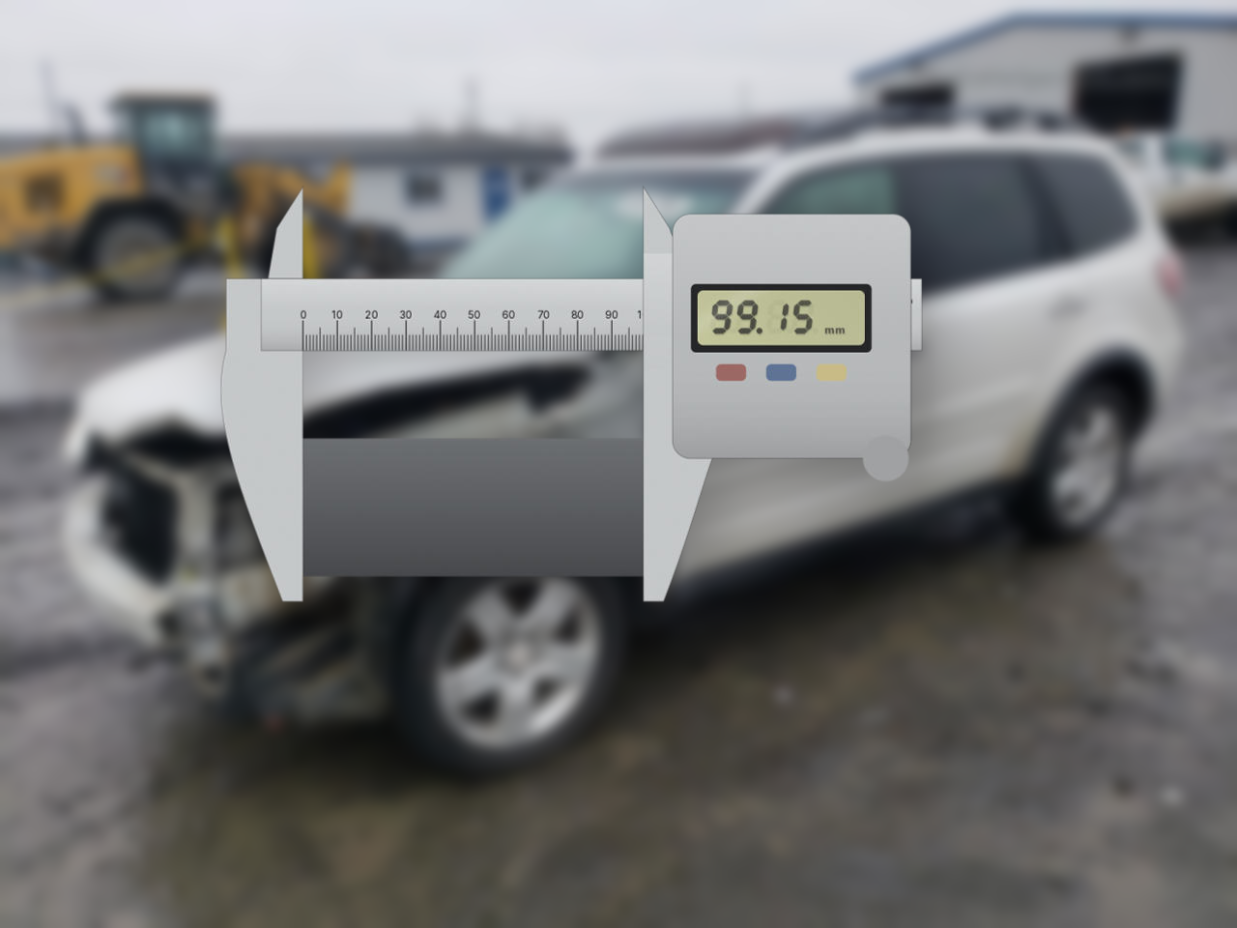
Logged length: 99.15 mm
